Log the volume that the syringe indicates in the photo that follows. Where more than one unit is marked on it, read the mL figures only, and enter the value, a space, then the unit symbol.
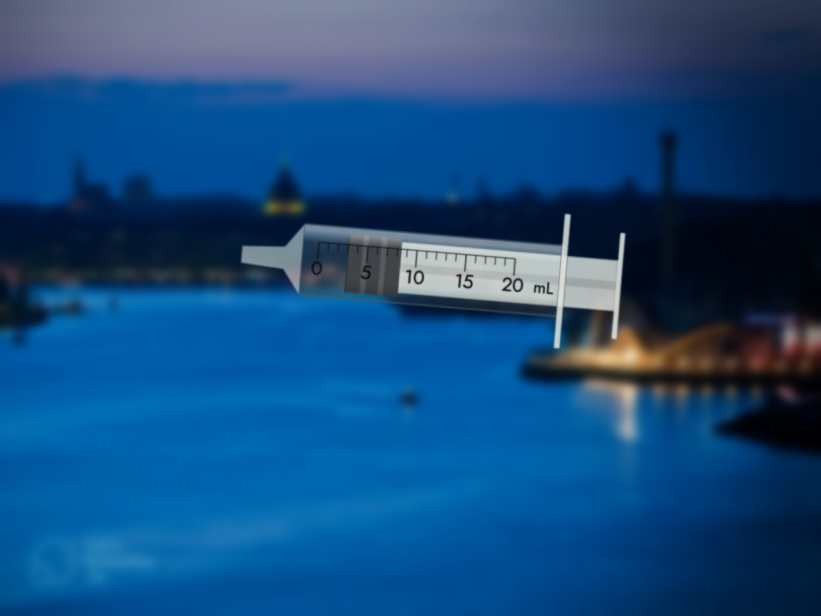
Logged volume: 3 mL
